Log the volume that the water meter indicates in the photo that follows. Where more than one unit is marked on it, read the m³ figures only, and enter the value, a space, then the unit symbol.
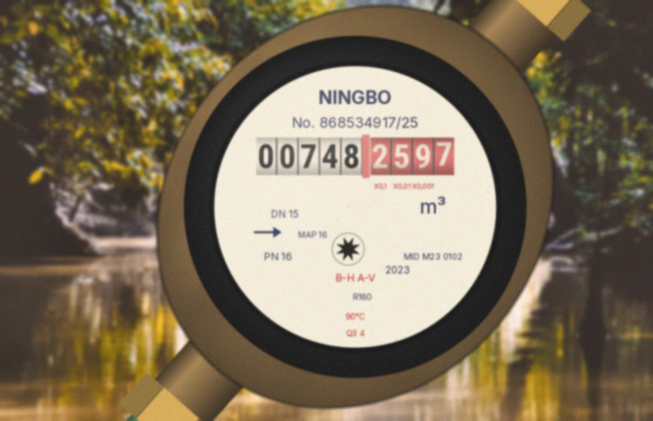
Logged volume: 748.2597 m³
